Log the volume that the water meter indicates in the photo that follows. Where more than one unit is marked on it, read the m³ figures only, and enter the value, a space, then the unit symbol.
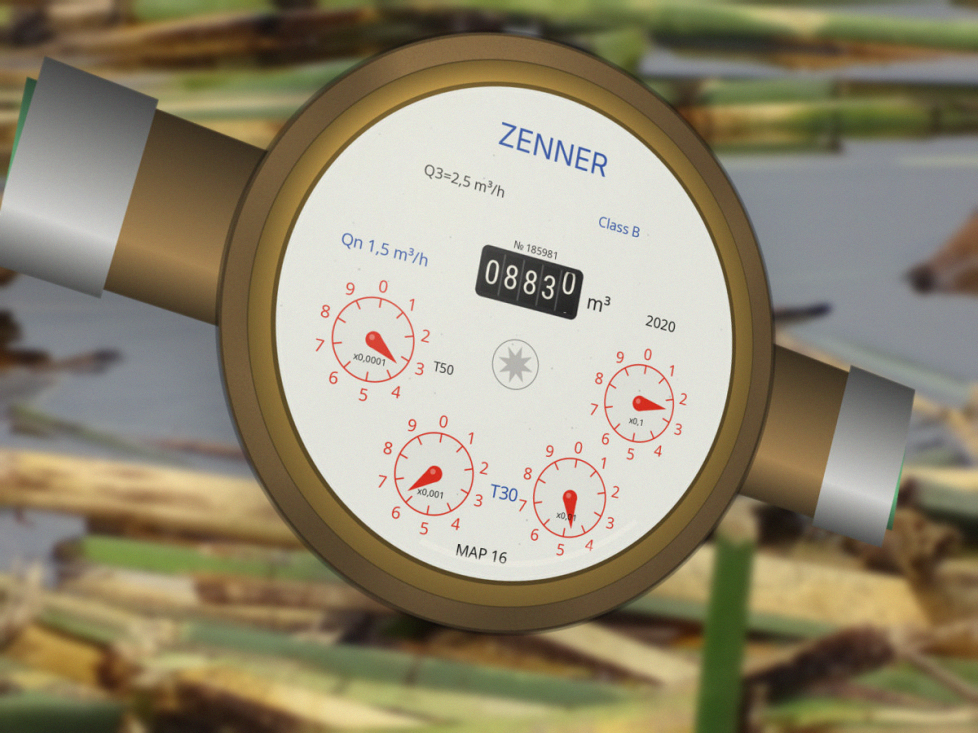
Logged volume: 8830.2463 m³
